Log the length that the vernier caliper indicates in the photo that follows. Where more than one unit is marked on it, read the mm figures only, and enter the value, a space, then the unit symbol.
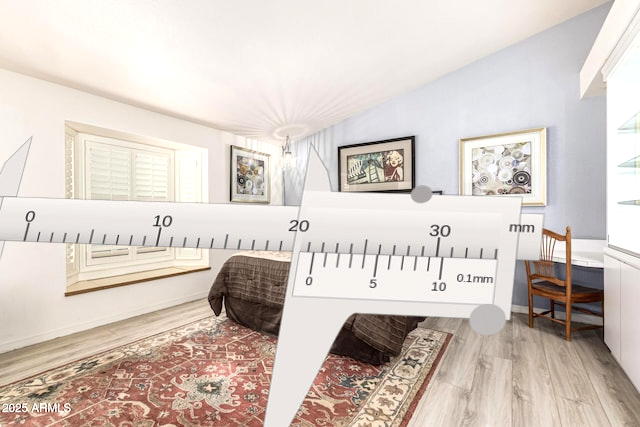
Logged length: 21.4 mm
